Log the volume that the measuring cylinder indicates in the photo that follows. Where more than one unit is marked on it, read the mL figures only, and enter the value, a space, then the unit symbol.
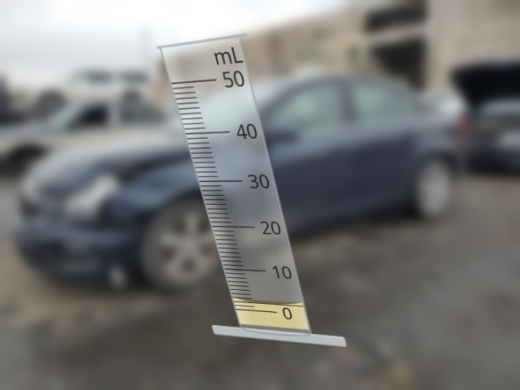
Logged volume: 2 mL
